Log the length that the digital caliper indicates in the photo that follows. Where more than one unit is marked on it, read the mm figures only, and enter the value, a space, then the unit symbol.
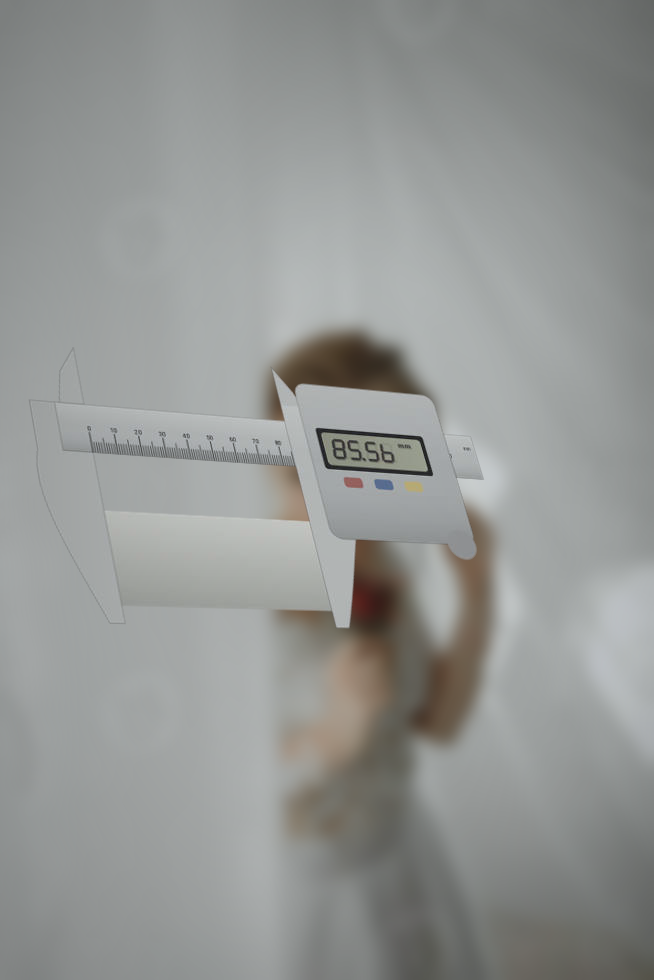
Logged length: 85.56 mm
